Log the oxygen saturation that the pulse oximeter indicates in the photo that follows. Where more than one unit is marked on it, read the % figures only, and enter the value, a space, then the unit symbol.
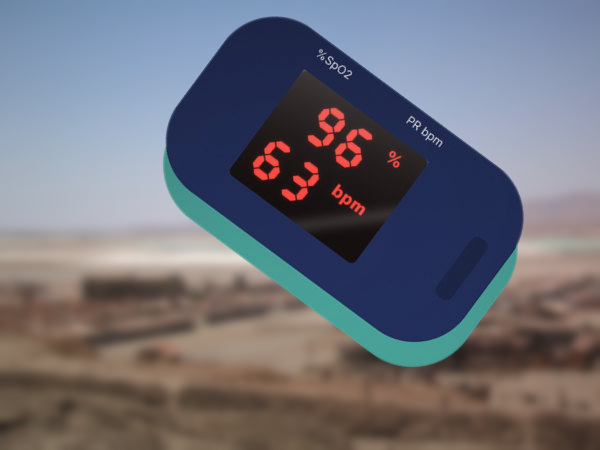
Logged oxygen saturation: 96 %
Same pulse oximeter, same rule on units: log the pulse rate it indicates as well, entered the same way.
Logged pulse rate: 63 bpm
